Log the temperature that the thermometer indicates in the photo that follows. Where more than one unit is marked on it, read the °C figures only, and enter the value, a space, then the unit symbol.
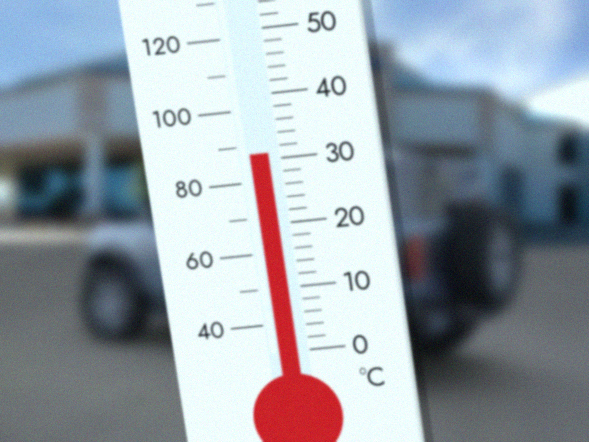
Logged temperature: 31 °C
